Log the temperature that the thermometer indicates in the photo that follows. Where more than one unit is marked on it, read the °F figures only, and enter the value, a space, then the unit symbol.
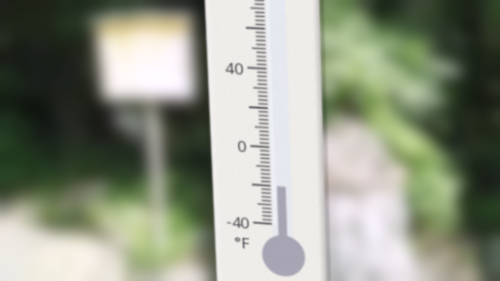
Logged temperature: -20 °F
